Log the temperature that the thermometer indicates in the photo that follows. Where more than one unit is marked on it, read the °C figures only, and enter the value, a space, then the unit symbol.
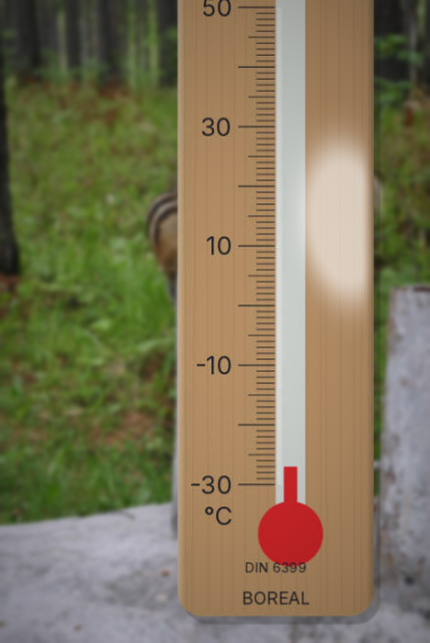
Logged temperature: -27 °C
